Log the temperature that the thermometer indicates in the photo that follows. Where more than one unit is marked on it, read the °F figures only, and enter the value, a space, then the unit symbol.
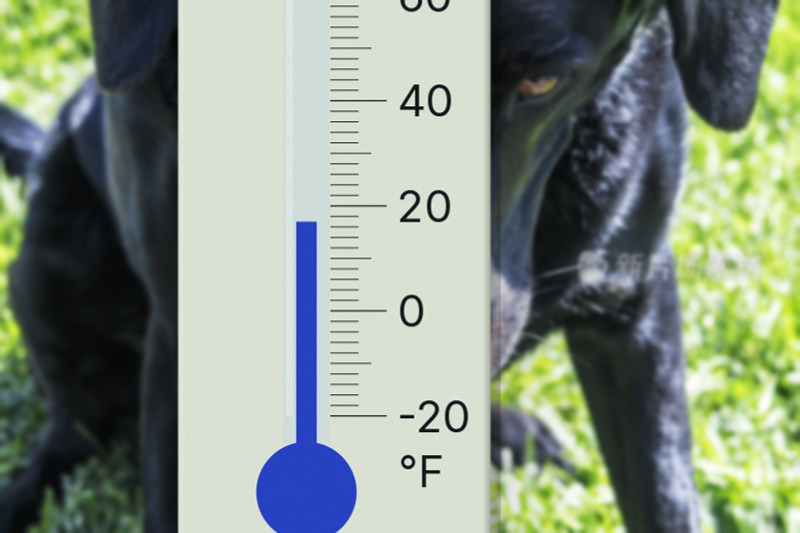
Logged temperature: 17 °F
